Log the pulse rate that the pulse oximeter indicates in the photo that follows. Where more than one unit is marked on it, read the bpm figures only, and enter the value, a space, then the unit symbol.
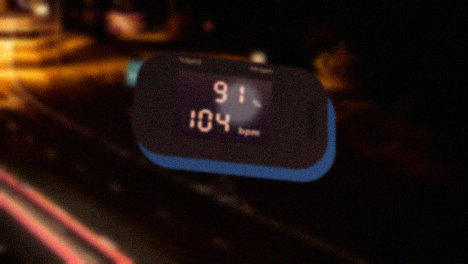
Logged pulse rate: 104 bpm
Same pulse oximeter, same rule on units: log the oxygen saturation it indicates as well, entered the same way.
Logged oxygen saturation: 91 %
